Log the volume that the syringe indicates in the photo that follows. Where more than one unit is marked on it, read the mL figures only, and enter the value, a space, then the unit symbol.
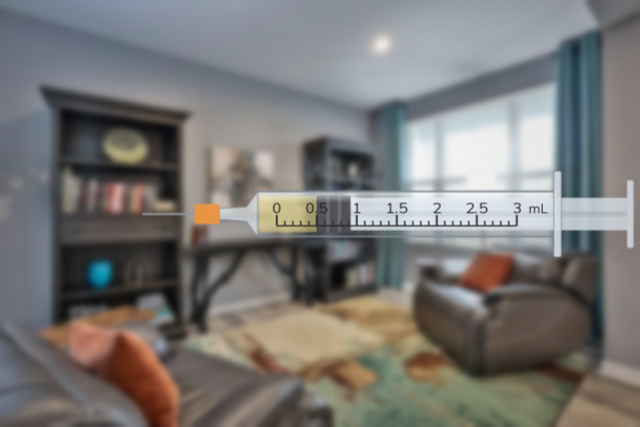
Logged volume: 0.5 mL
